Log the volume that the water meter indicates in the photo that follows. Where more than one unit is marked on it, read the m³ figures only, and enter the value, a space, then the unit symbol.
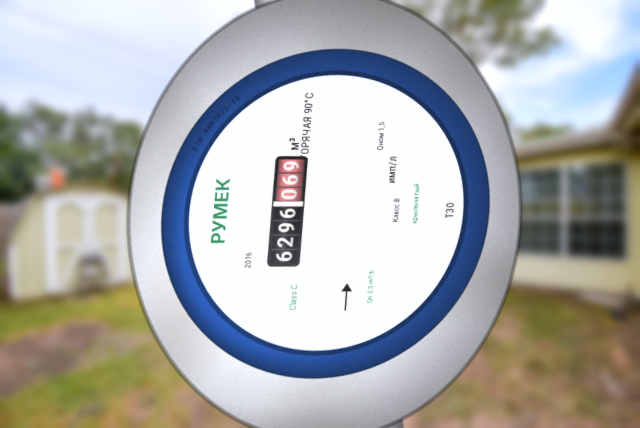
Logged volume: 6296.069 m³
